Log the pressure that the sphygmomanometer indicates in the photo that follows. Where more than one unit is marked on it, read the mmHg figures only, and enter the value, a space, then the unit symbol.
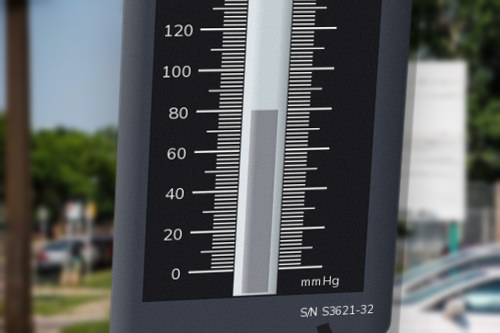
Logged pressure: 80 mmHg
